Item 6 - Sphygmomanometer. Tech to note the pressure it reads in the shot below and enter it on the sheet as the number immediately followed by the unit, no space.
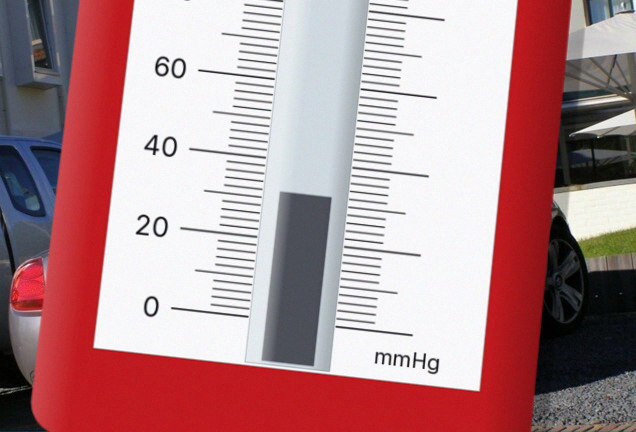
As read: 32mmHg
